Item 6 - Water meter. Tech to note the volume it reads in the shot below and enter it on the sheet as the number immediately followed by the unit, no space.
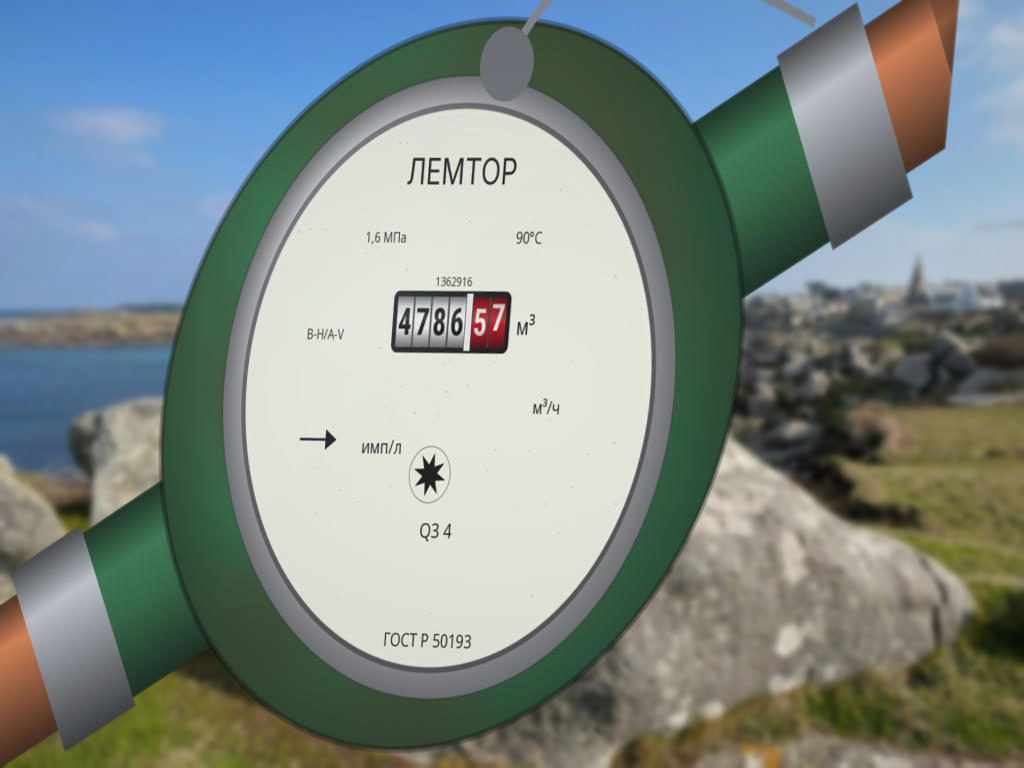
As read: 4786.57m³
